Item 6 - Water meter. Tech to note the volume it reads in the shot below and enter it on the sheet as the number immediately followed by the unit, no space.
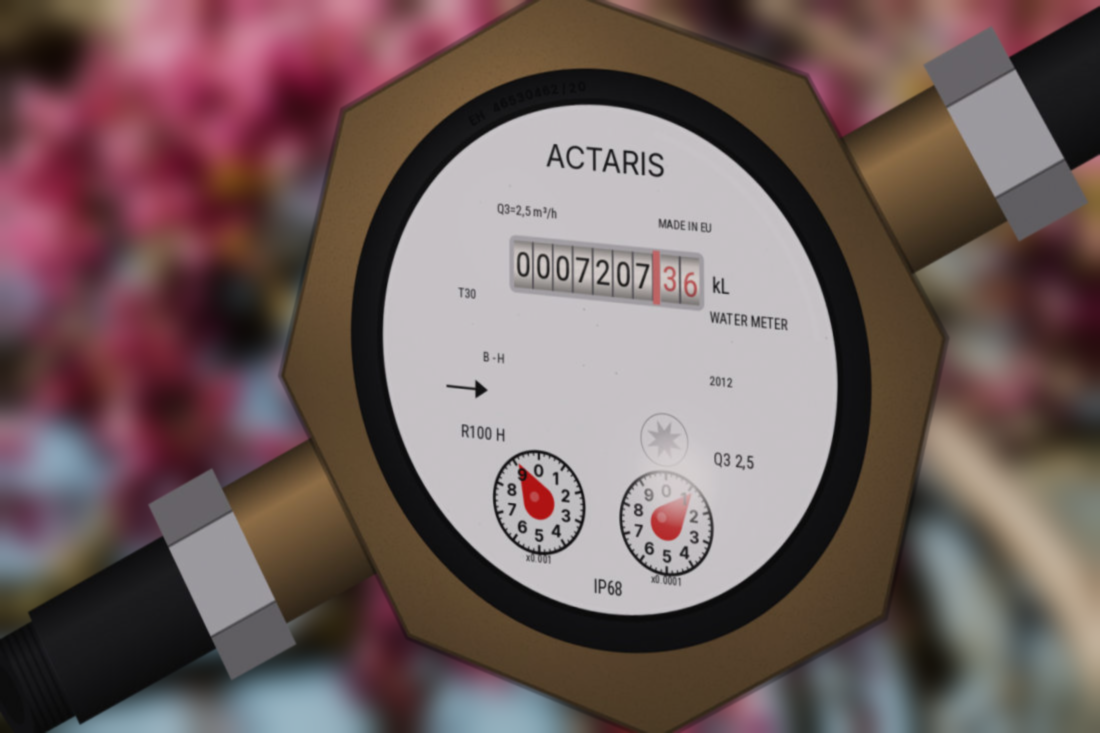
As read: 7207.3591kL
